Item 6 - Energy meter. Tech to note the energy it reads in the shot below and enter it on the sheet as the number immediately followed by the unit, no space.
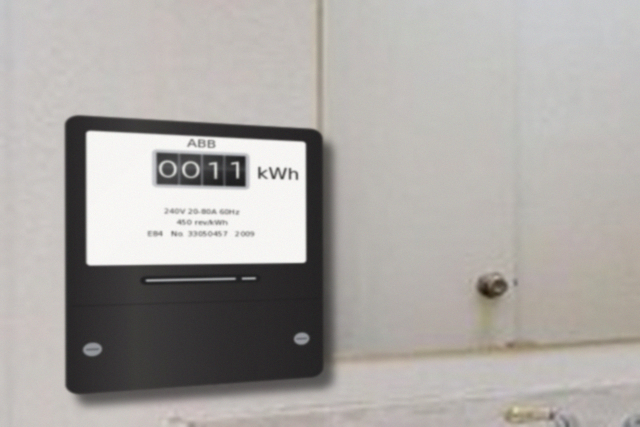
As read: 11kWh
